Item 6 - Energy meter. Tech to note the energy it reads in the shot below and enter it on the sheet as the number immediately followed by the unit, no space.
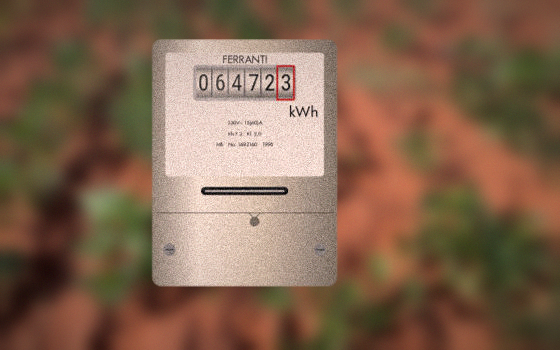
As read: 6472.3kWh
